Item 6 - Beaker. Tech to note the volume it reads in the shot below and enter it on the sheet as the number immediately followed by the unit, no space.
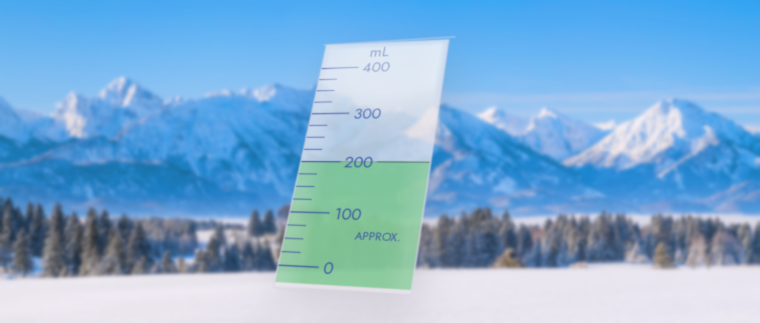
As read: 200mL
